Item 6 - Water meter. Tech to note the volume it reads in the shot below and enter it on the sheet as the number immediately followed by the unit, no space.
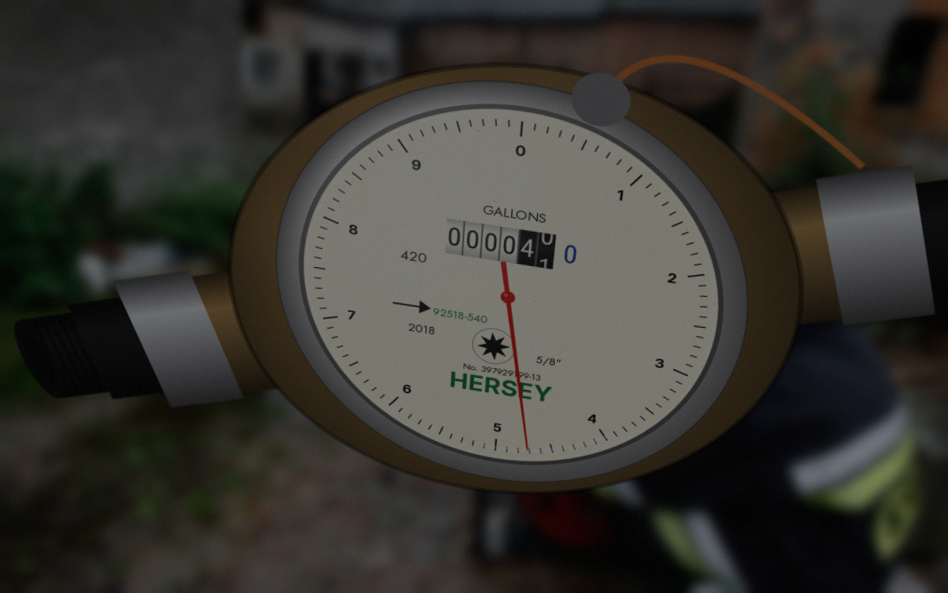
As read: 404.7gal
